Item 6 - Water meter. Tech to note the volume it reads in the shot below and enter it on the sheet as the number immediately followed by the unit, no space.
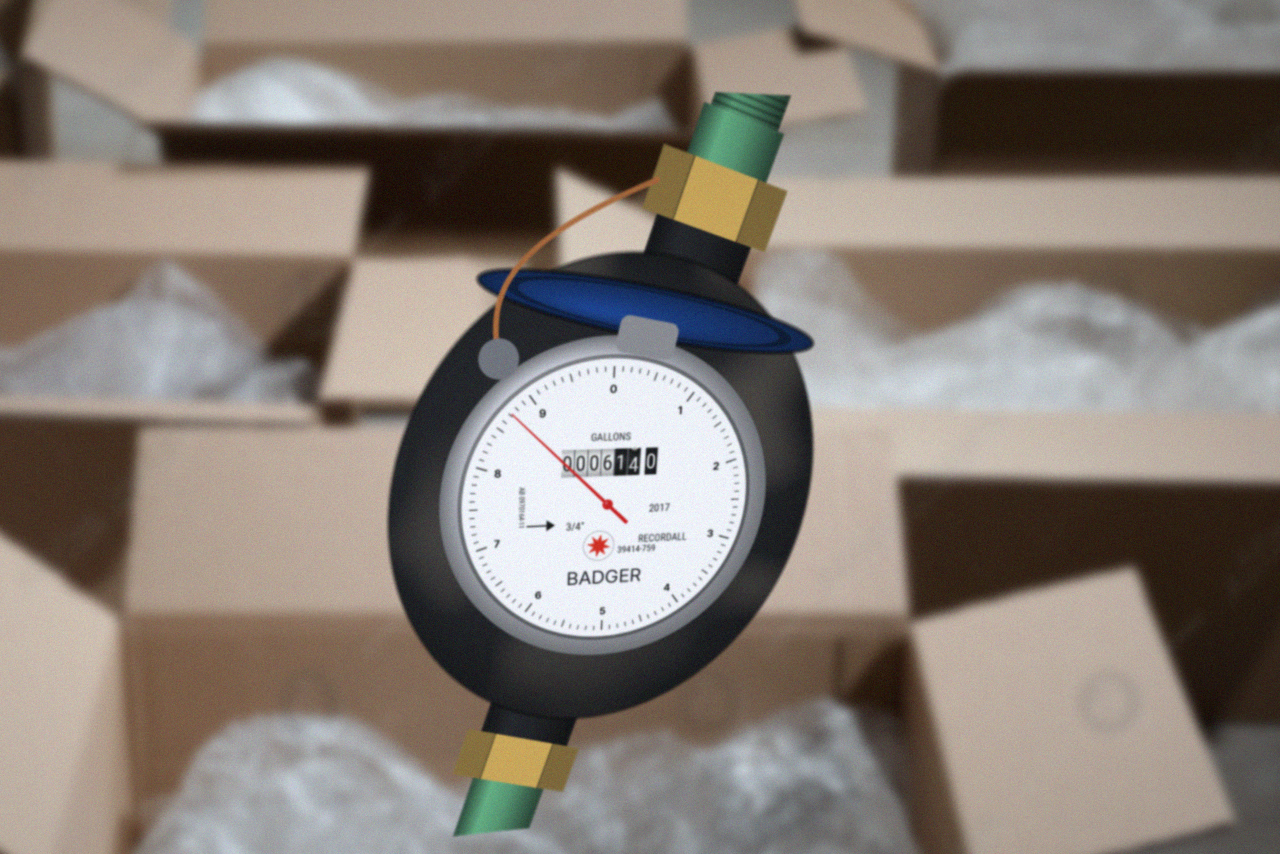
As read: 6138.7gal
